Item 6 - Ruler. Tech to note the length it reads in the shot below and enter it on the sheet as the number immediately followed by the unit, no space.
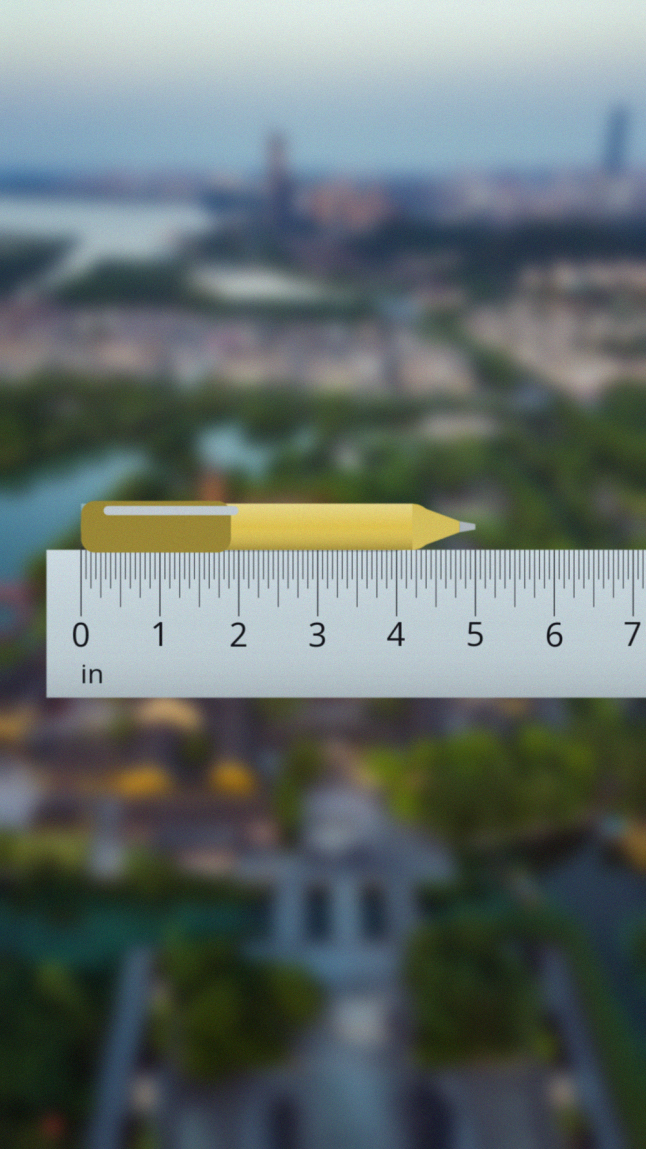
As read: 5in
